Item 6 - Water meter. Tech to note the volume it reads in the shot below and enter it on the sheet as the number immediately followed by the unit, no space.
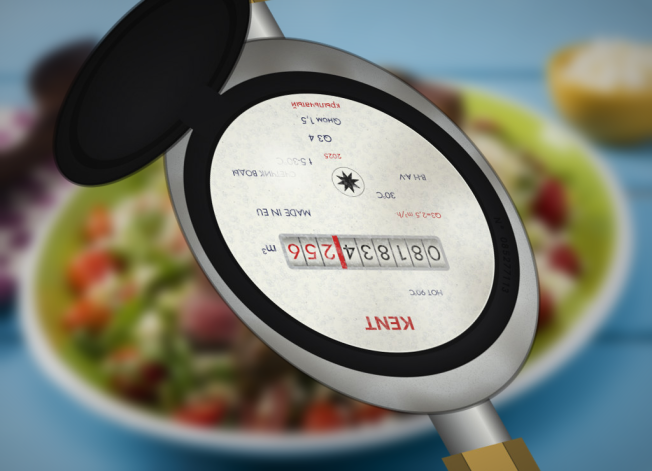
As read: 81834.256m³
